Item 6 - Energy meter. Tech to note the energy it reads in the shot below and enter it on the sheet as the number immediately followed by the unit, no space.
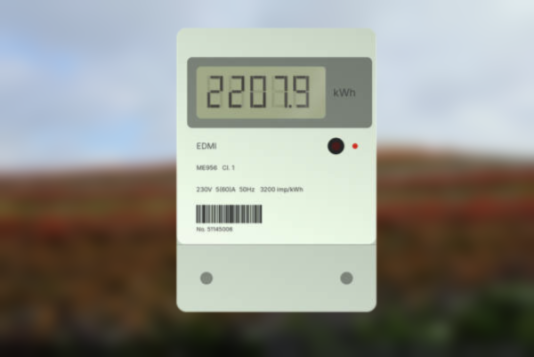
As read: 2207.9kWh
